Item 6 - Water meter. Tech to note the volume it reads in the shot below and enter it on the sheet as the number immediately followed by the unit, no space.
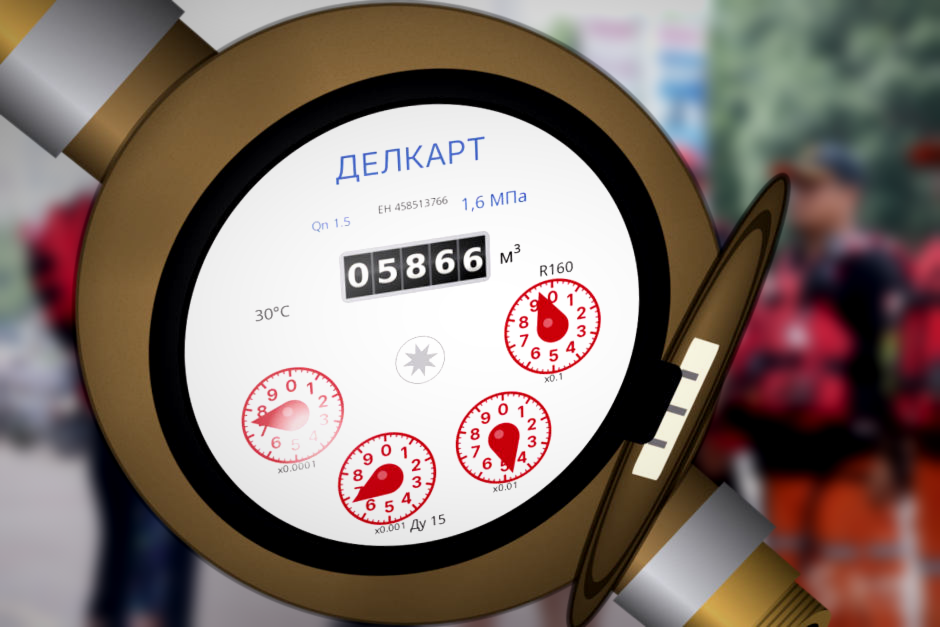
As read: 5865.9467m³
